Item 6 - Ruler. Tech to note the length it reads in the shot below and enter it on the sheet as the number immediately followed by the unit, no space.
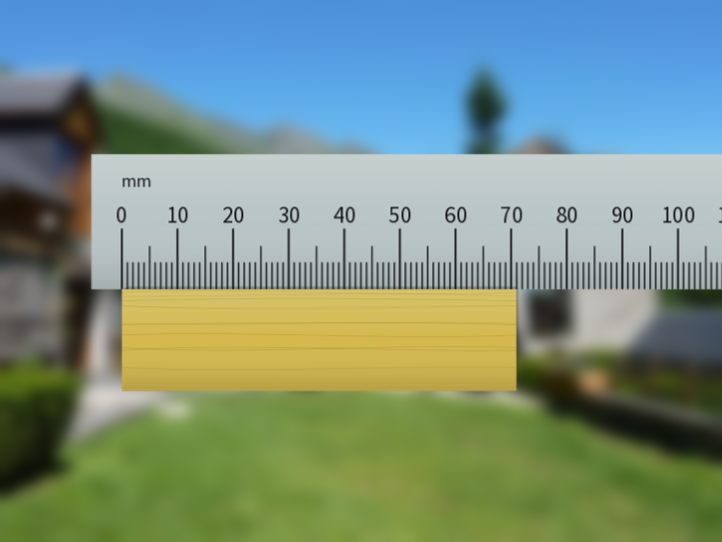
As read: 71mm
